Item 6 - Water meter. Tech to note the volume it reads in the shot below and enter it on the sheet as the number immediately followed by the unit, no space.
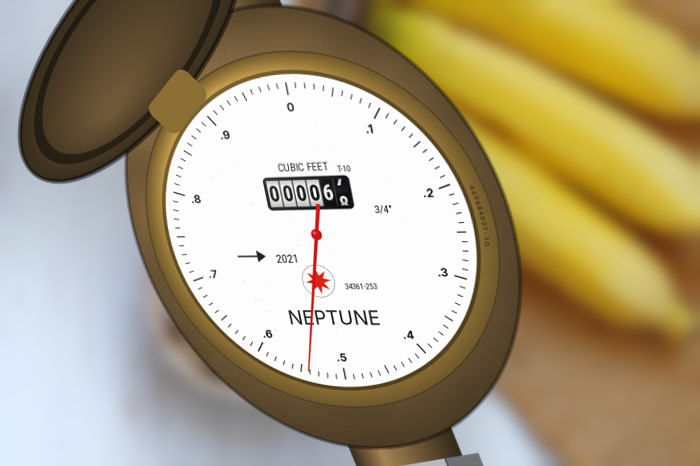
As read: 67.54ft³
